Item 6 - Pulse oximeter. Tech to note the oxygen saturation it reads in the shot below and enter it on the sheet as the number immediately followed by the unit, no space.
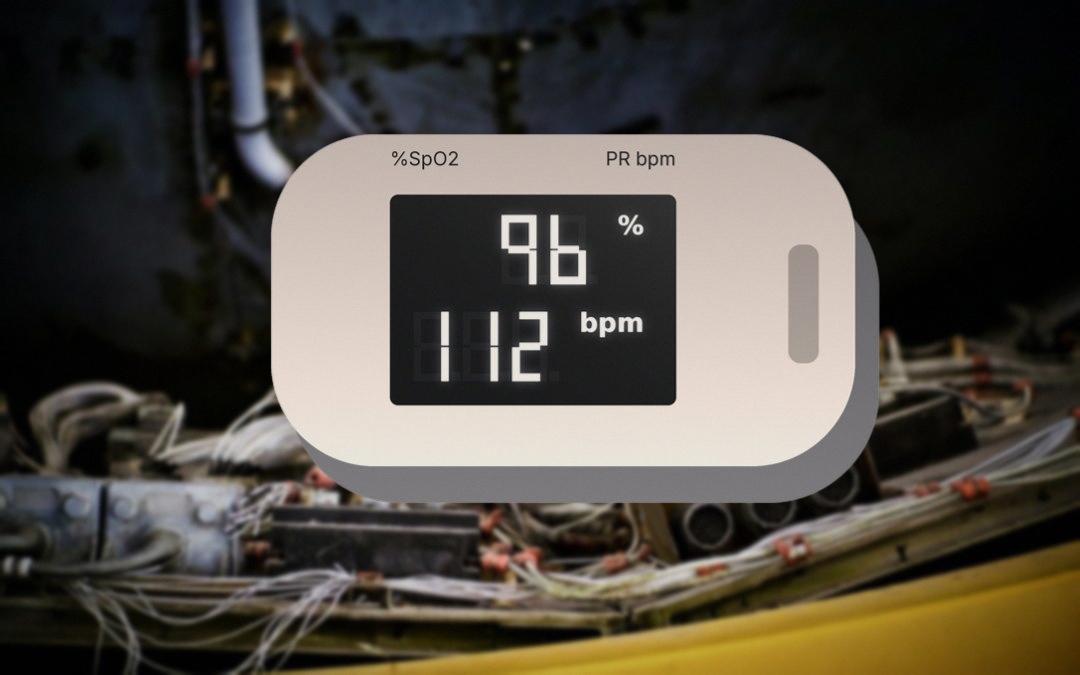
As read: 96%
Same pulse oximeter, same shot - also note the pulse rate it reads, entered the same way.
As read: 112bpm
